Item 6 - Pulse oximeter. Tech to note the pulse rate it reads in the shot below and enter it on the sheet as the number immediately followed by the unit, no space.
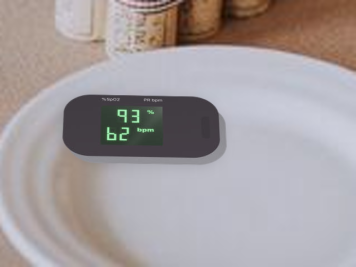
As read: 62bpm
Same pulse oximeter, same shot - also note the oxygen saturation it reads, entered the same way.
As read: 93%
